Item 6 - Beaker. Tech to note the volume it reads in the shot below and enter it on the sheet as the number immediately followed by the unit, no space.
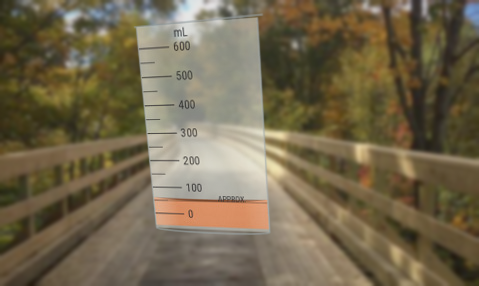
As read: 50mL
